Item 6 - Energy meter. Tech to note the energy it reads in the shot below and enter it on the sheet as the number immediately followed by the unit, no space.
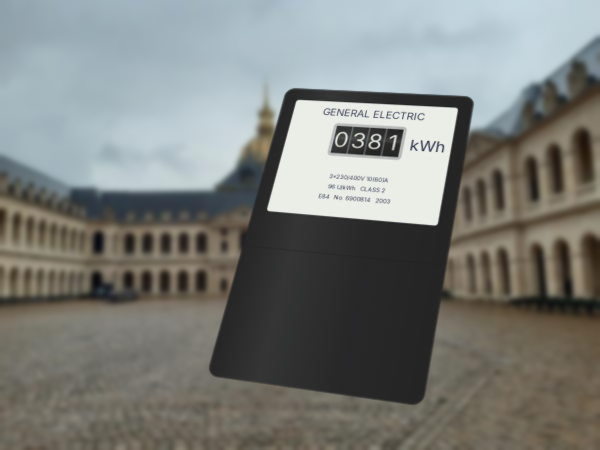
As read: 381kWh
